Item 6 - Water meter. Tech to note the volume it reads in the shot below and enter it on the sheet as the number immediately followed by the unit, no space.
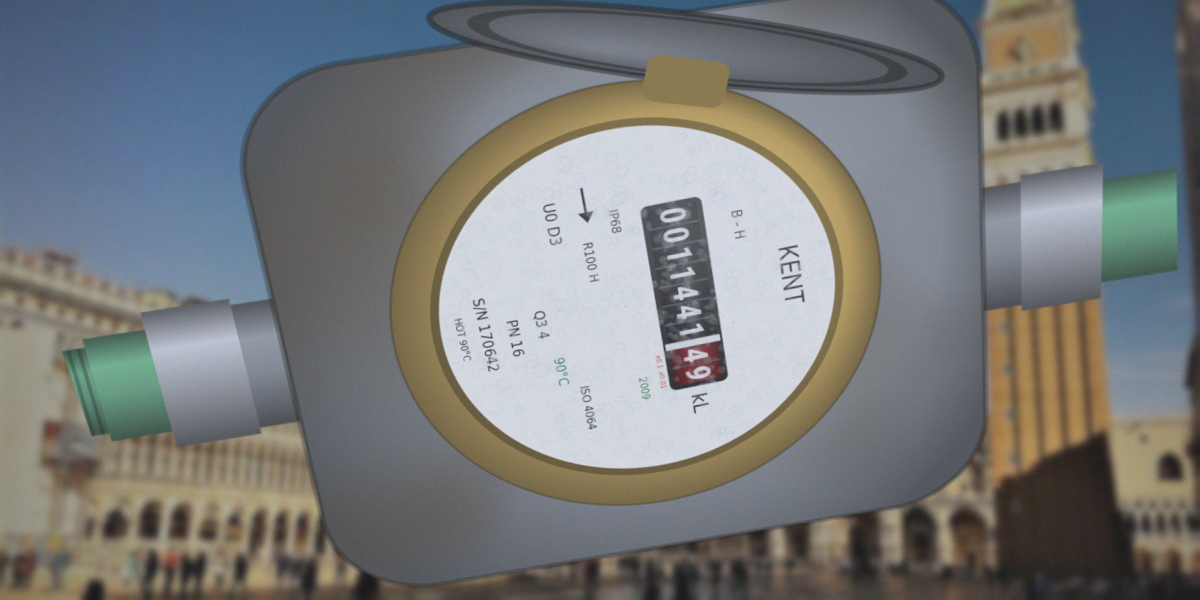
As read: 11441.49kL
